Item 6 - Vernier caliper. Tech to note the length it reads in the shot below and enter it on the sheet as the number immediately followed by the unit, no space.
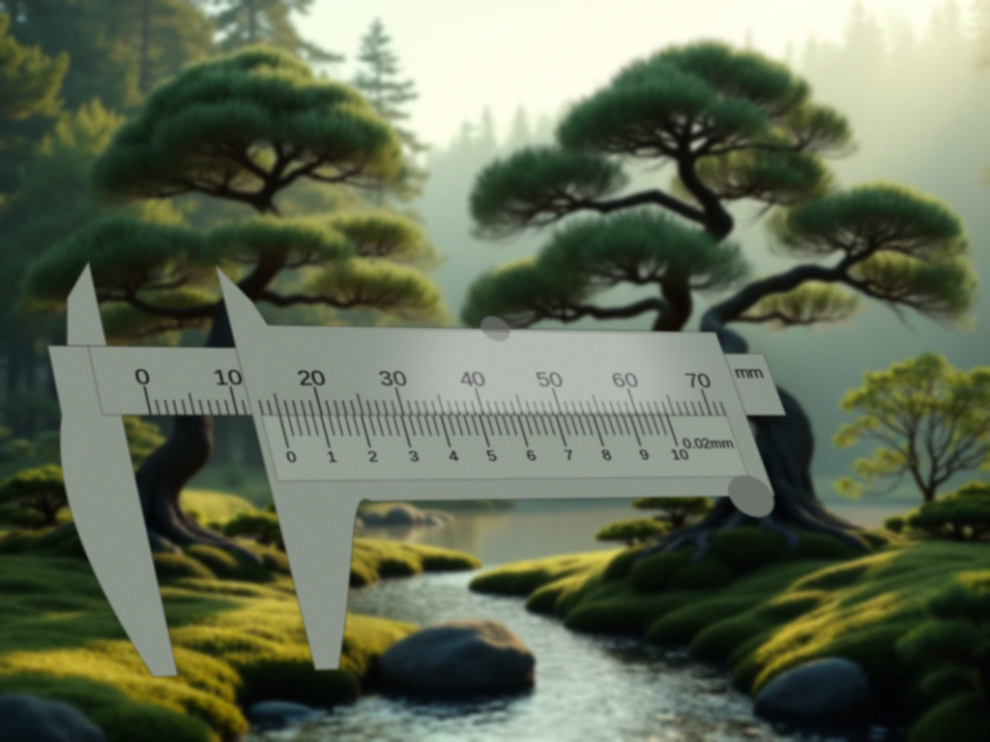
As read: 15.0mm
